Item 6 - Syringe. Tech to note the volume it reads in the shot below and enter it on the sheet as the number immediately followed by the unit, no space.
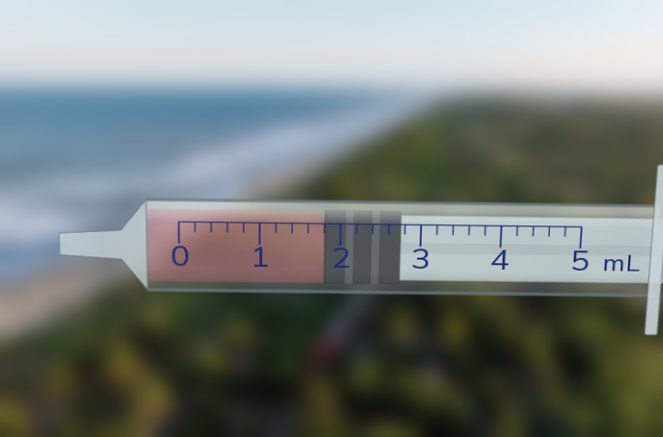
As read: 1.8mL
